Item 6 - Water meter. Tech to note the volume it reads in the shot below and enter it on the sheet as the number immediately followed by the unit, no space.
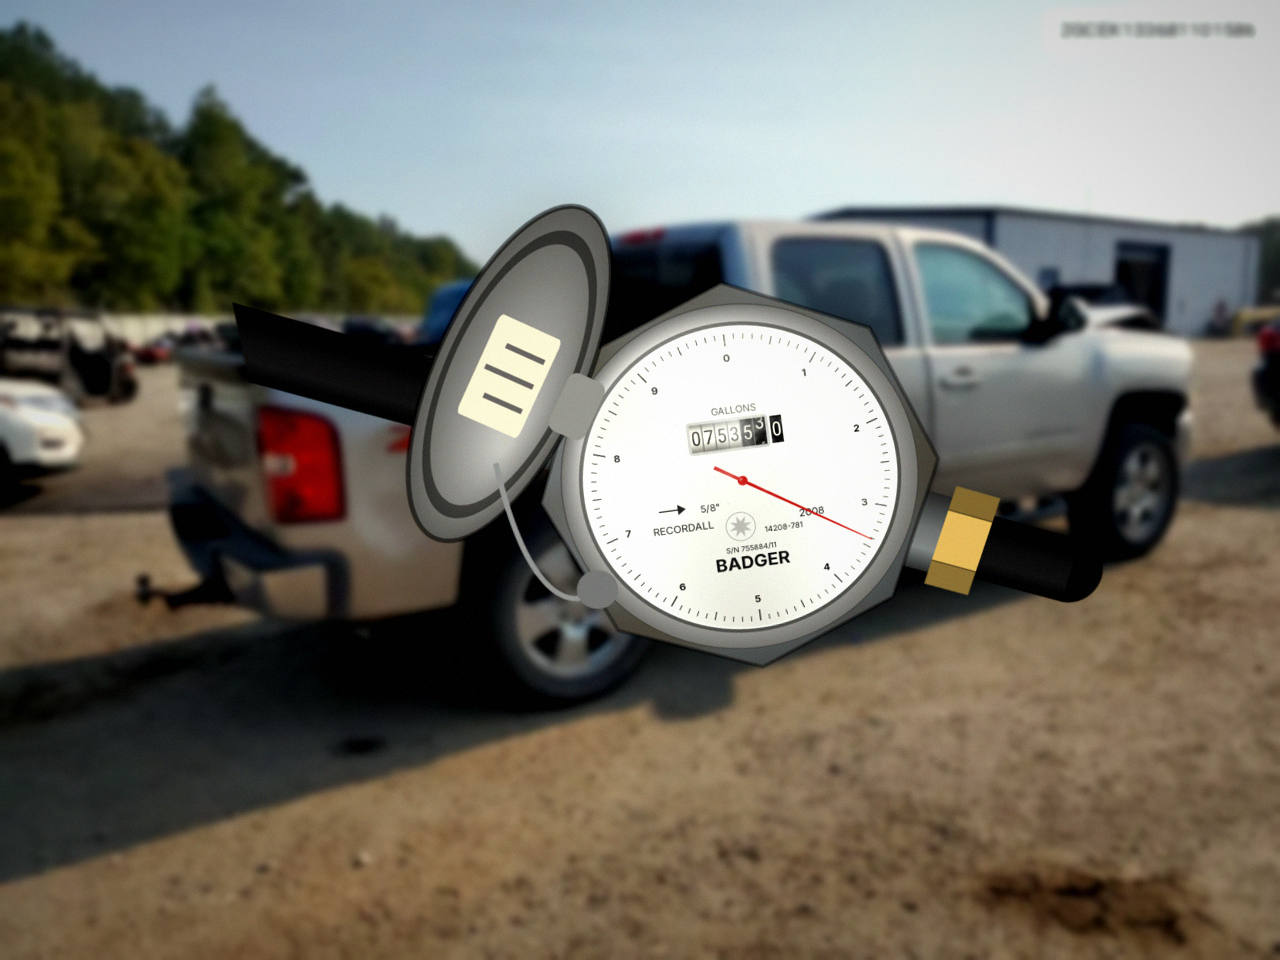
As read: 753533.4gal
